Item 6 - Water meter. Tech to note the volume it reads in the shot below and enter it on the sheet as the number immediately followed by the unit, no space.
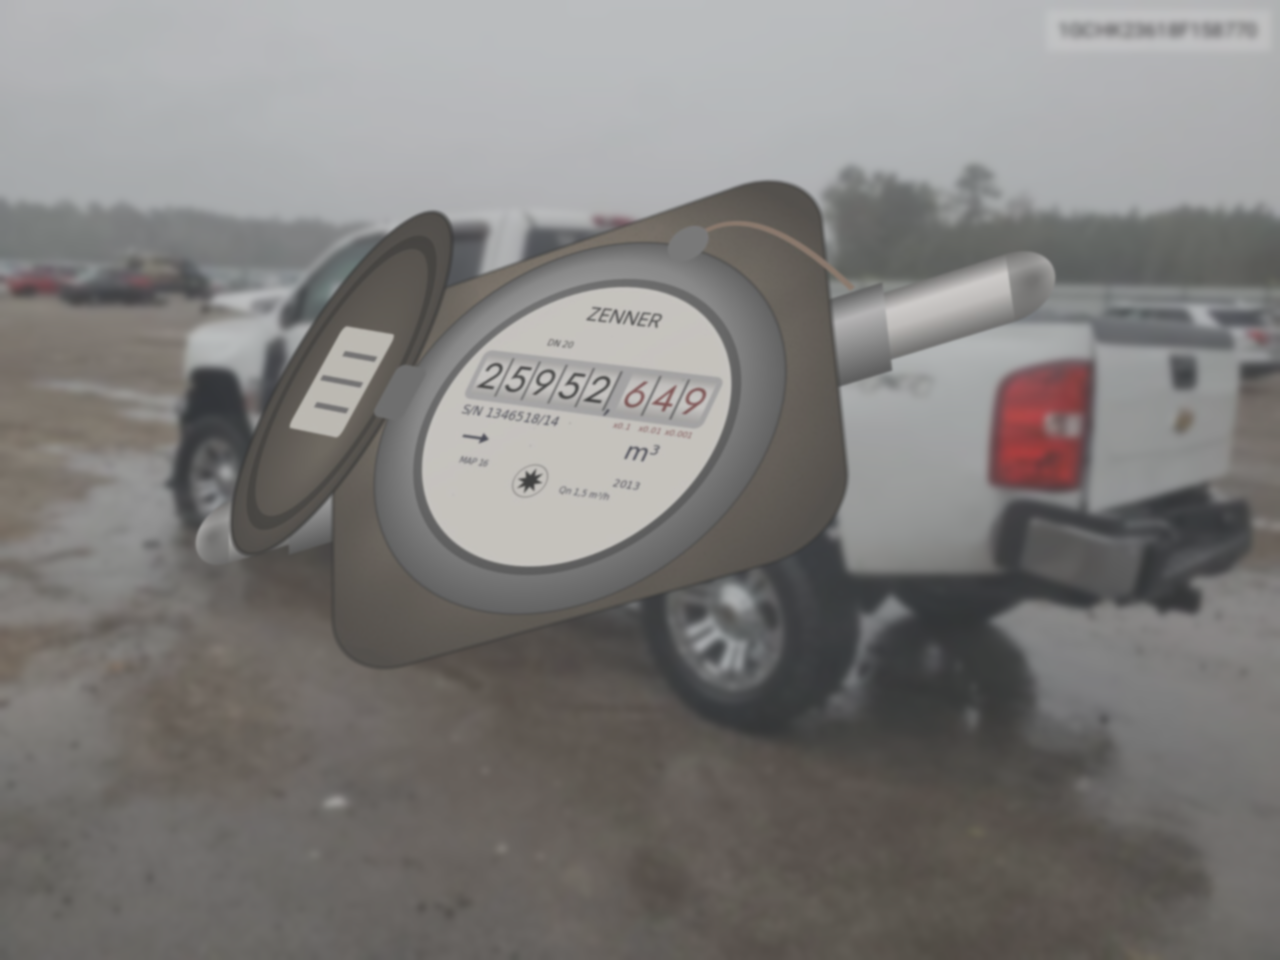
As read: 25952.649m³
